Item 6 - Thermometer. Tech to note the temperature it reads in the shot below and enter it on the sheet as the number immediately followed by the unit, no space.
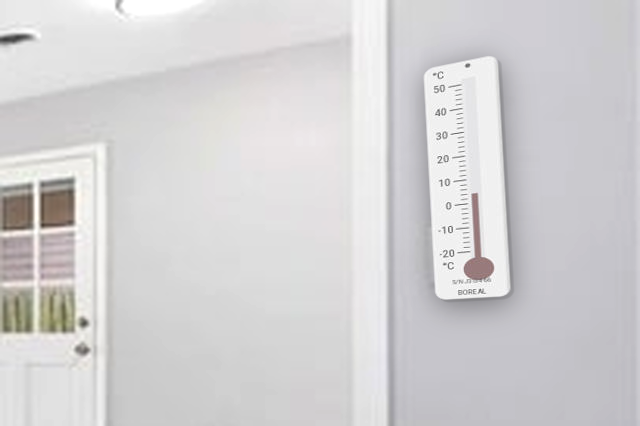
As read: 4°C
